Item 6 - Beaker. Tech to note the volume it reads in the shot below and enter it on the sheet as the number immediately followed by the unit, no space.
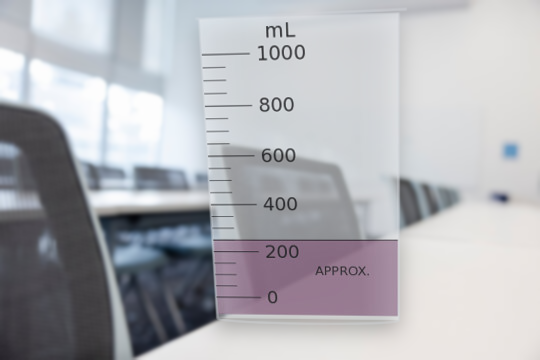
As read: 250mL
